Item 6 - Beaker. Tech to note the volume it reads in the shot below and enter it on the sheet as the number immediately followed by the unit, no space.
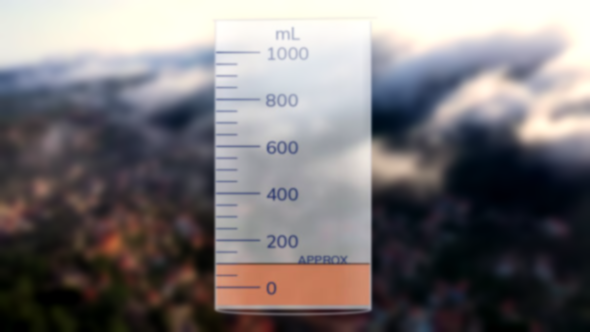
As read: 100mL
